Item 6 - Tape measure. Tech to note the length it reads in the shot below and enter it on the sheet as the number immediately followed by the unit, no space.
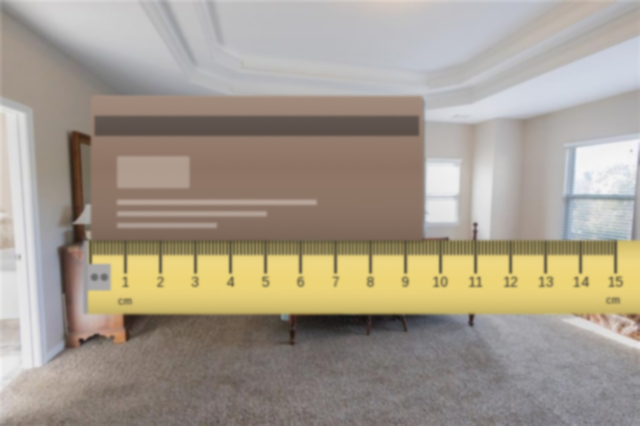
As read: 9.5cm
